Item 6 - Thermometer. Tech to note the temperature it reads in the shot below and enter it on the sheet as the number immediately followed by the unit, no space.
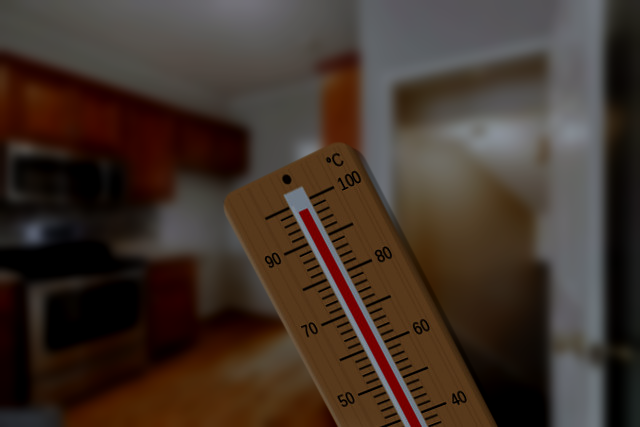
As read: 98°C
